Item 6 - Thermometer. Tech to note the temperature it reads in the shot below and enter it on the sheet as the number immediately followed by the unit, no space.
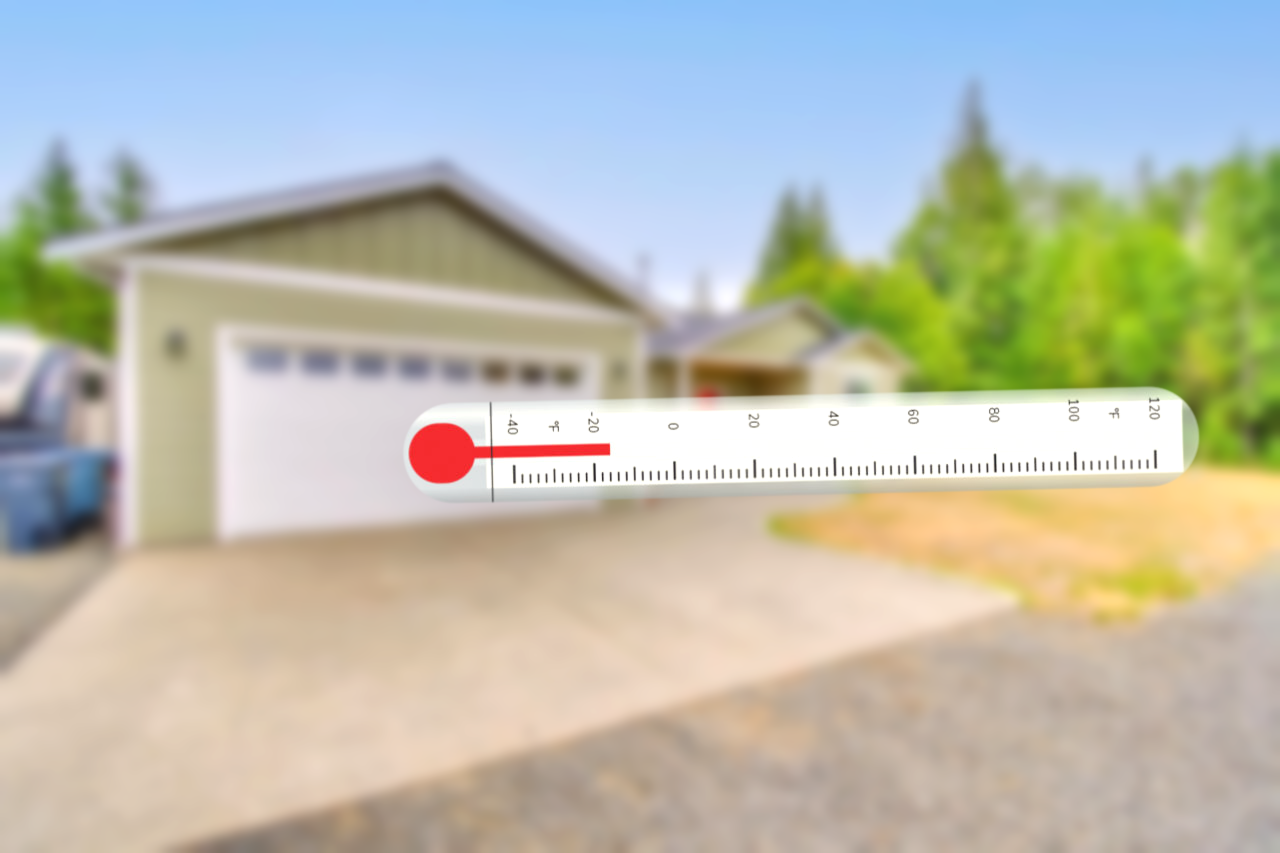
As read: -16°F
